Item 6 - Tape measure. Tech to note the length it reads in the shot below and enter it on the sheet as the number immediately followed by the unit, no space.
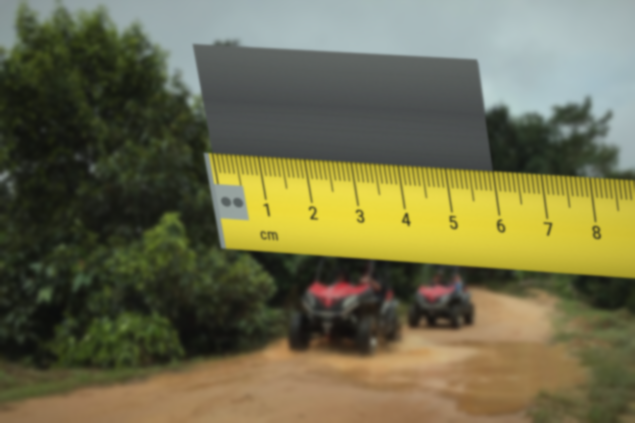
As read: 6cm
